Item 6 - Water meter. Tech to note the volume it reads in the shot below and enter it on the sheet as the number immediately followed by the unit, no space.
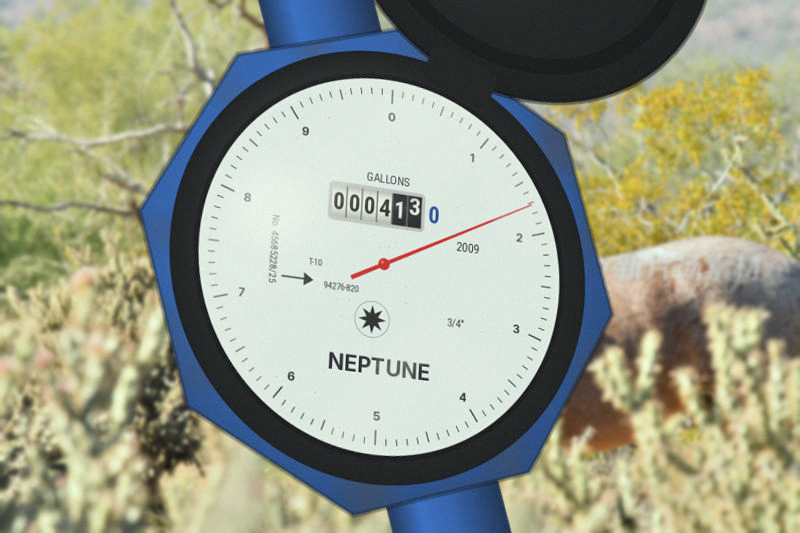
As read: 4131.7gal
